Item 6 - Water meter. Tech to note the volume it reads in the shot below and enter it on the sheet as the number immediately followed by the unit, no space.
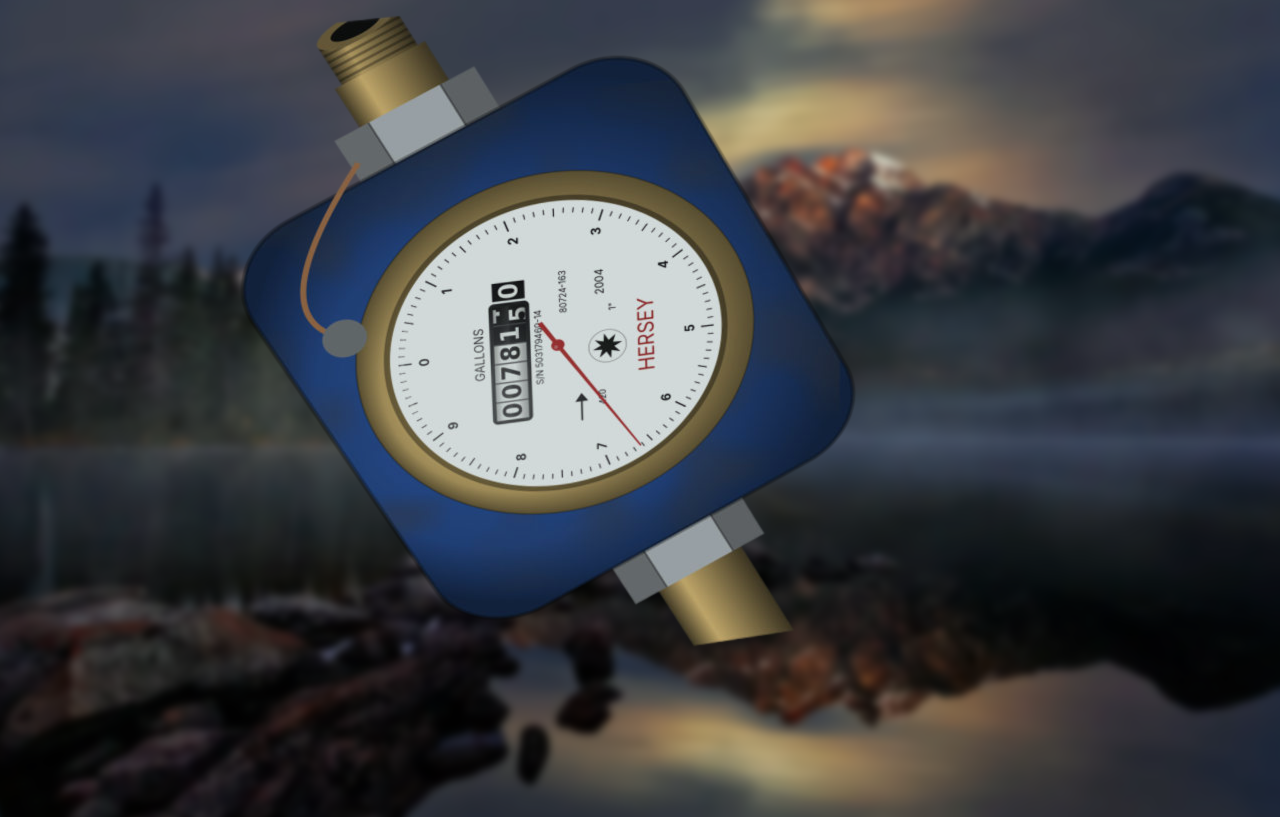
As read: 78146.6gal
